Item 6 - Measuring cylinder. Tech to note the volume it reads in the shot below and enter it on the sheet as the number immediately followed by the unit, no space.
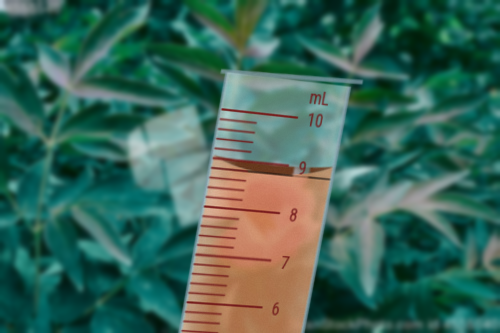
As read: 8.8mL
